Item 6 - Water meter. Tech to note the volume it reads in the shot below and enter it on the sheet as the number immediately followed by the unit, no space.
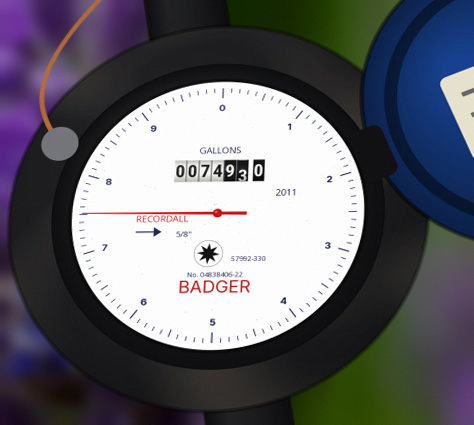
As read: 74927.5gal
